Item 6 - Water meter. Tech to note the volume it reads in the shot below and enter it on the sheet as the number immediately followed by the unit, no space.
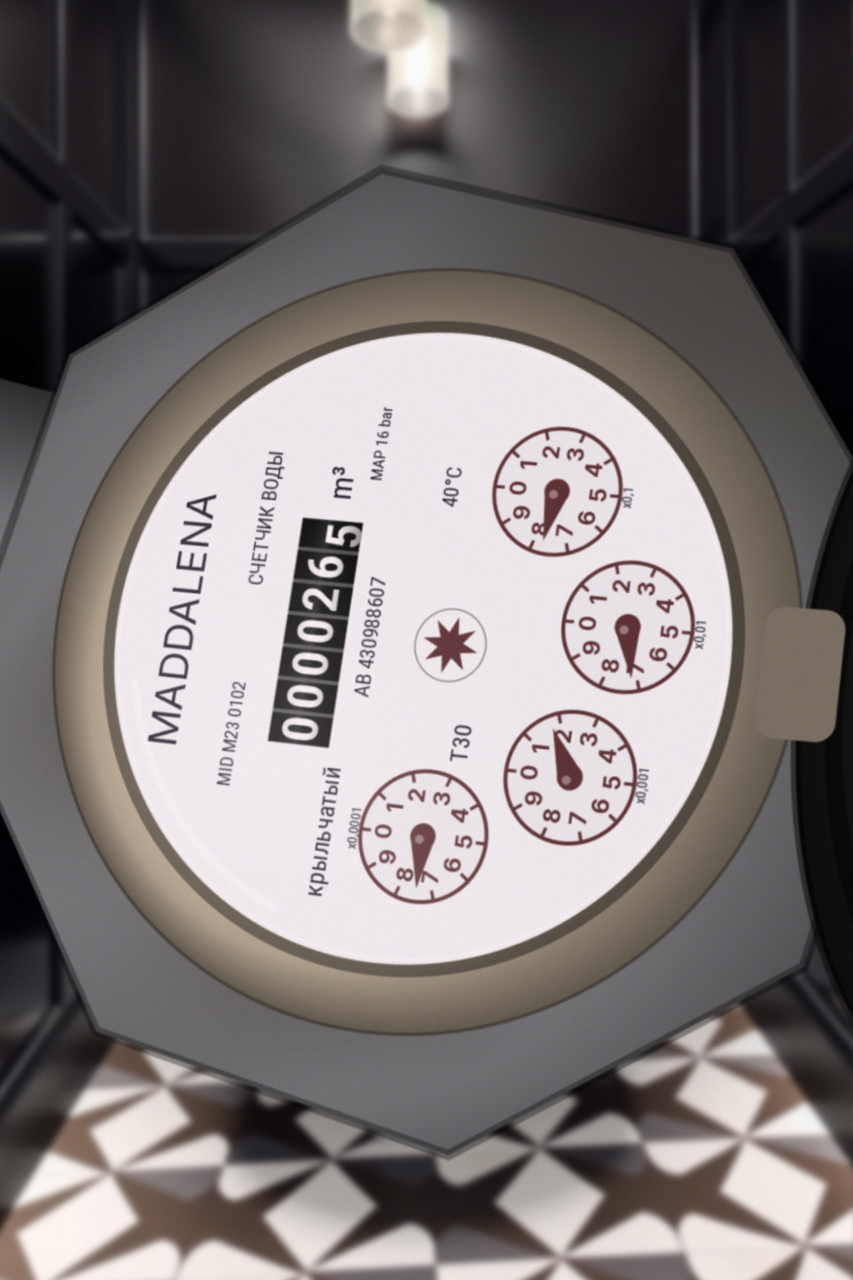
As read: 264.7717m³
